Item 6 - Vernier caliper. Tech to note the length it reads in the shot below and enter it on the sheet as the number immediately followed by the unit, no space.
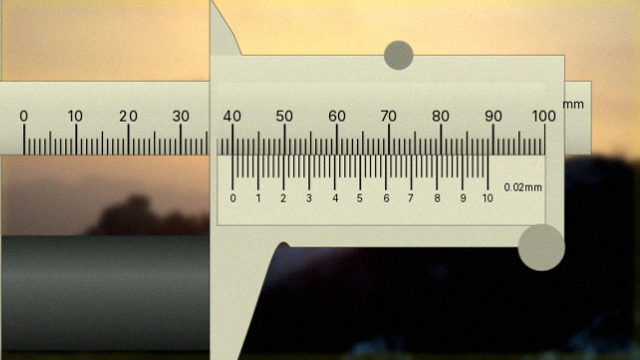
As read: 40.0mm
